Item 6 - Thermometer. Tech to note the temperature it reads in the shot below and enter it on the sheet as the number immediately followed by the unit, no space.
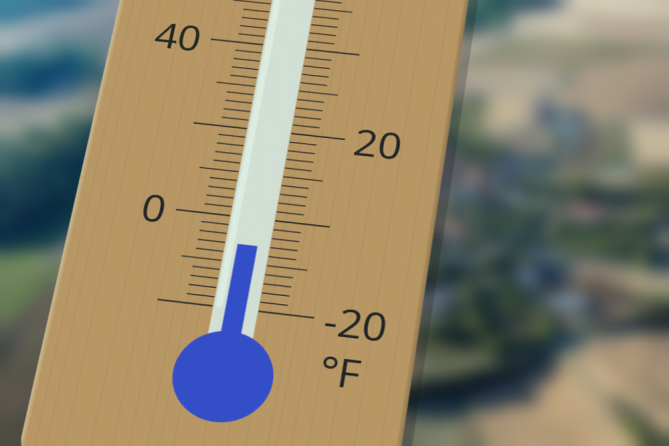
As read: -6°F
